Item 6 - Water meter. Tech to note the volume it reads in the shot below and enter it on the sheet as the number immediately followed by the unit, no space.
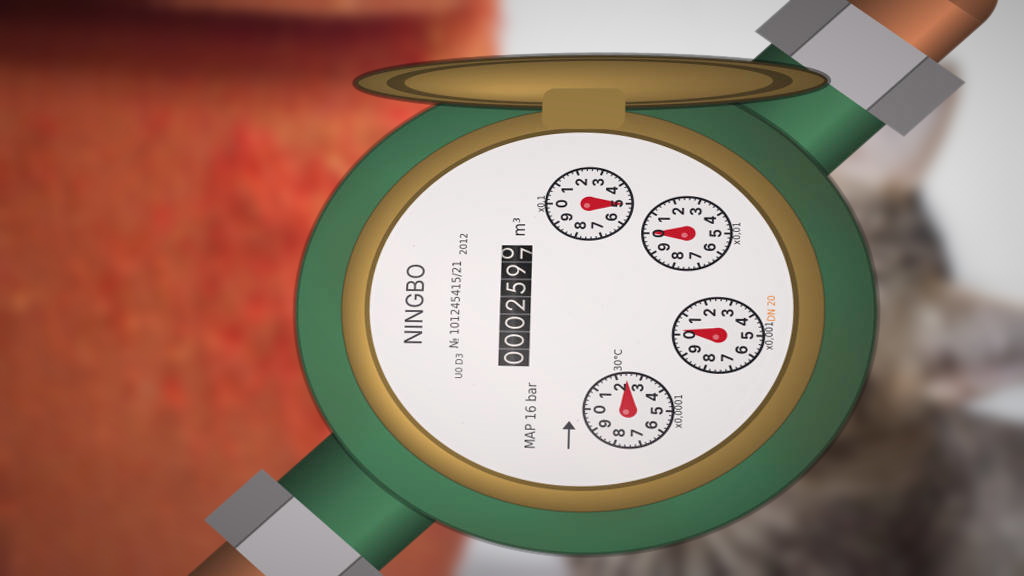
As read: 2596.5002m³
